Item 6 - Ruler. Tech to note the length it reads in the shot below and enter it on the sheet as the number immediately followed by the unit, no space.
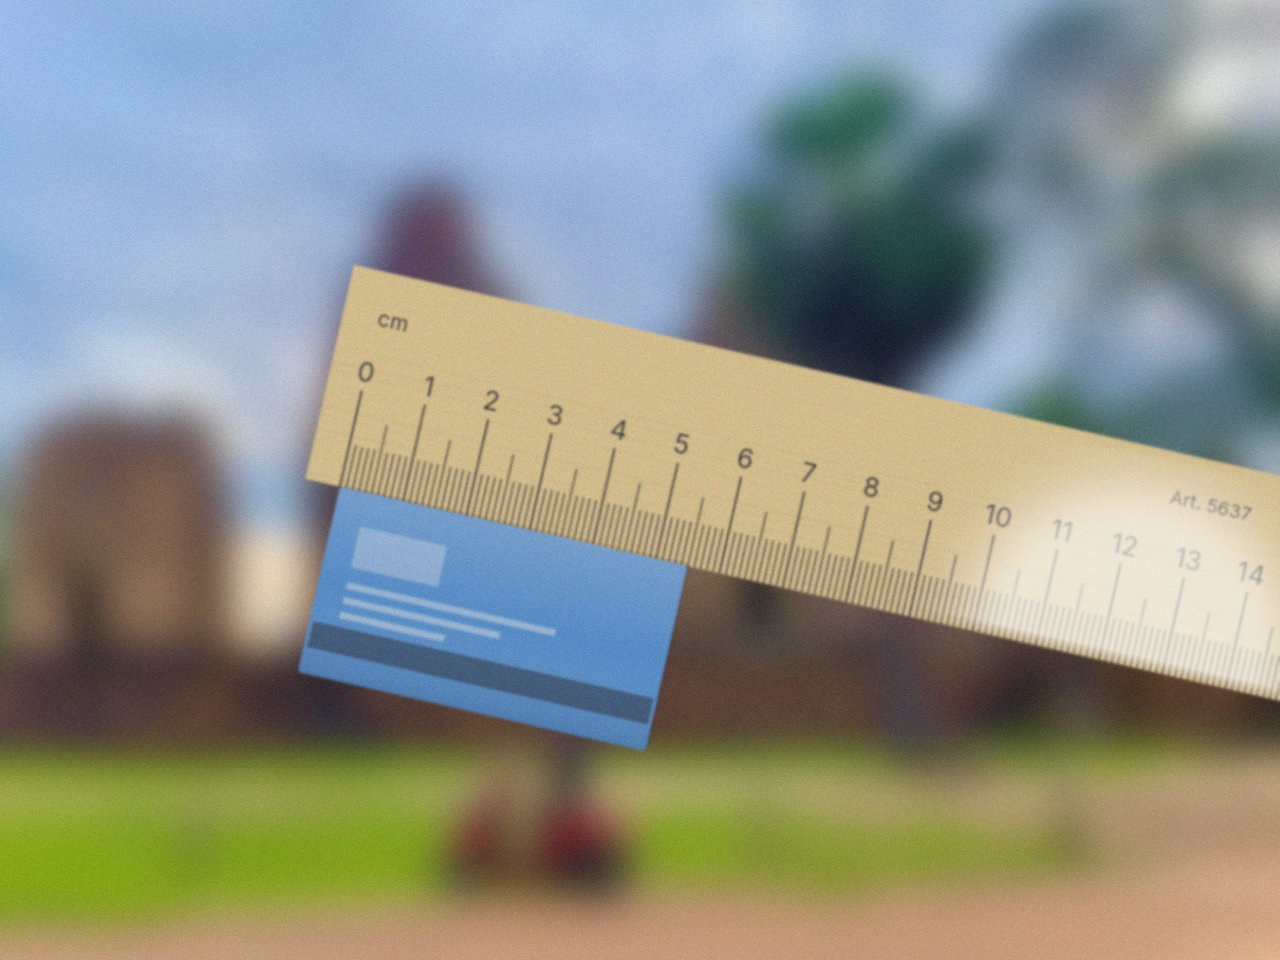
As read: 5.5cm
